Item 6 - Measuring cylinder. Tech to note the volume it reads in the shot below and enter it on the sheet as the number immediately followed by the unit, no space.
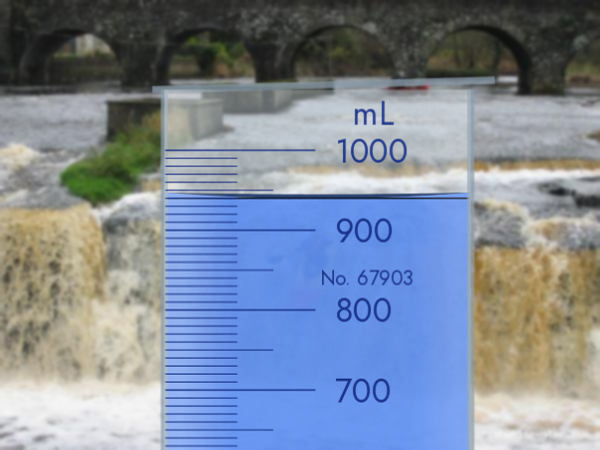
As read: 940mL
